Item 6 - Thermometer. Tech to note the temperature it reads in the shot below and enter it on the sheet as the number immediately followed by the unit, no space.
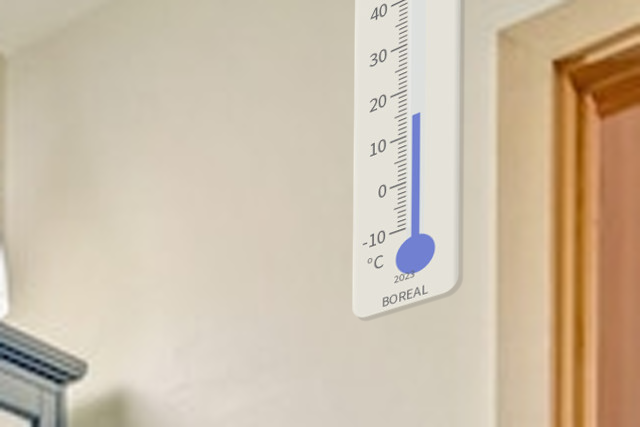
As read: 14°C
